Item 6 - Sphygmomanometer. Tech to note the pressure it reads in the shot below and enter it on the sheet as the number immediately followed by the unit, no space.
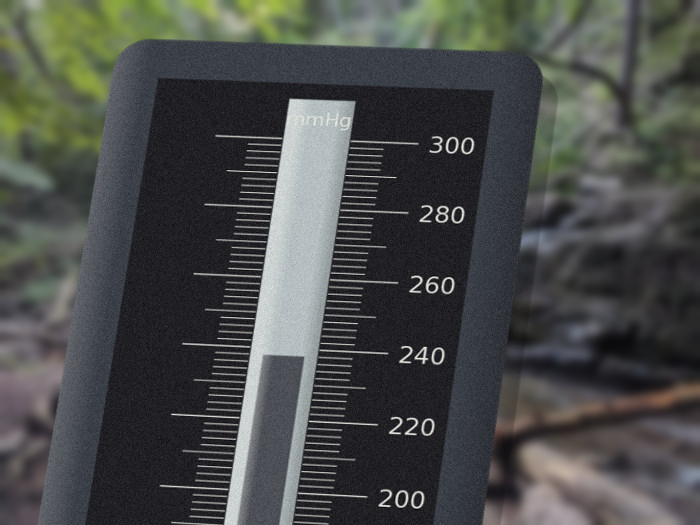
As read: 238mmHg
